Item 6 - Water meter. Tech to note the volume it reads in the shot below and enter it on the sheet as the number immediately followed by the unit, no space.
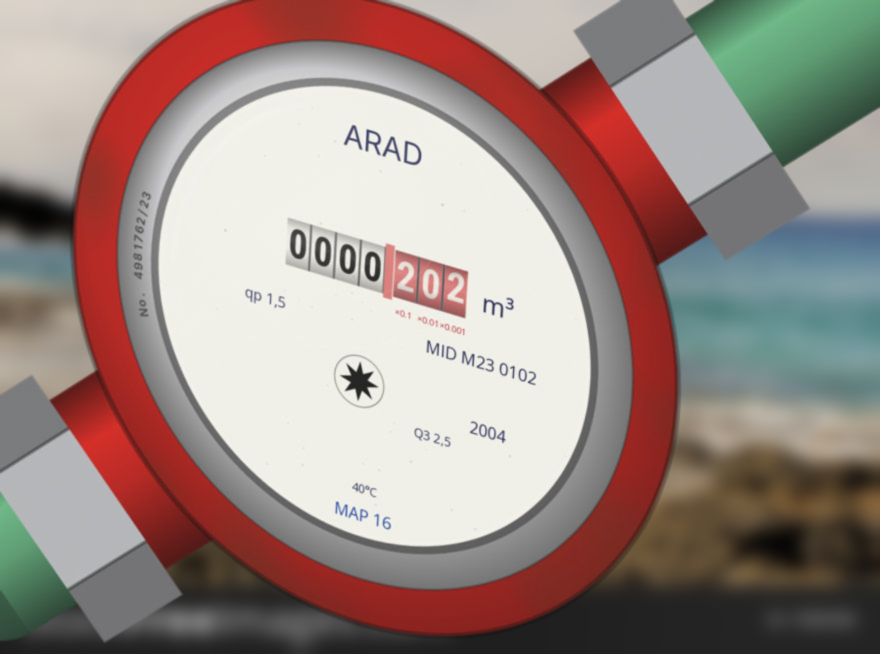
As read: 0.202m³
